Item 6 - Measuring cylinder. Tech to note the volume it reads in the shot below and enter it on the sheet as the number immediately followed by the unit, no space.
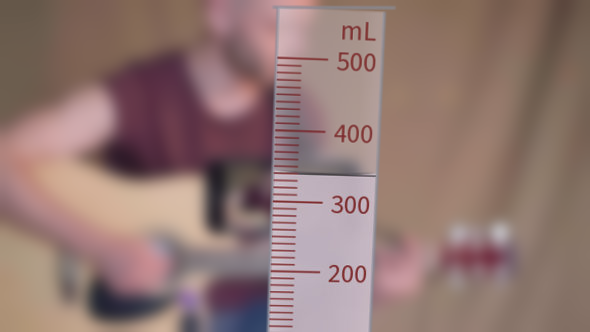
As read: 340mL
